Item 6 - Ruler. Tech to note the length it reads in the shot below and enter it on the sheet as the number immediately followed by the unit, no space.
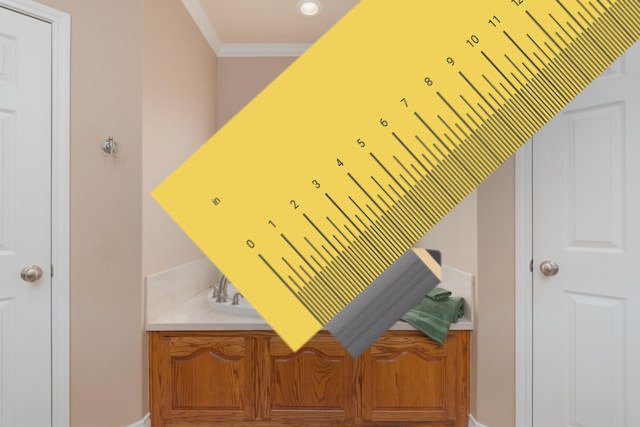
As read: 4.5in
